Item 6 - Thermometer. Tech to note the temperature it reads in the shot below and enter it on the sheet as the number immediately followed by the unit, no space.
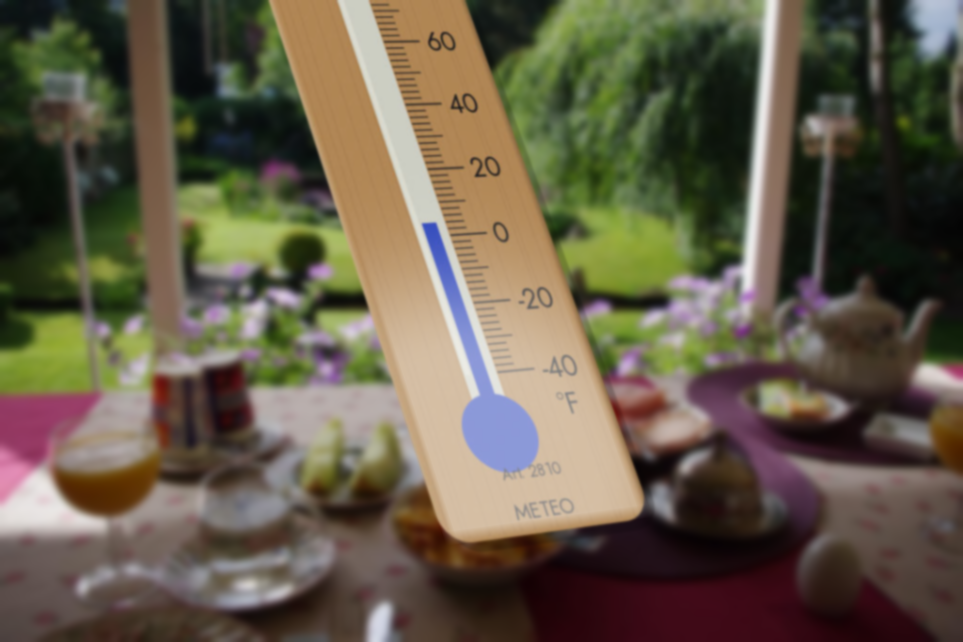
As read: 4°F
